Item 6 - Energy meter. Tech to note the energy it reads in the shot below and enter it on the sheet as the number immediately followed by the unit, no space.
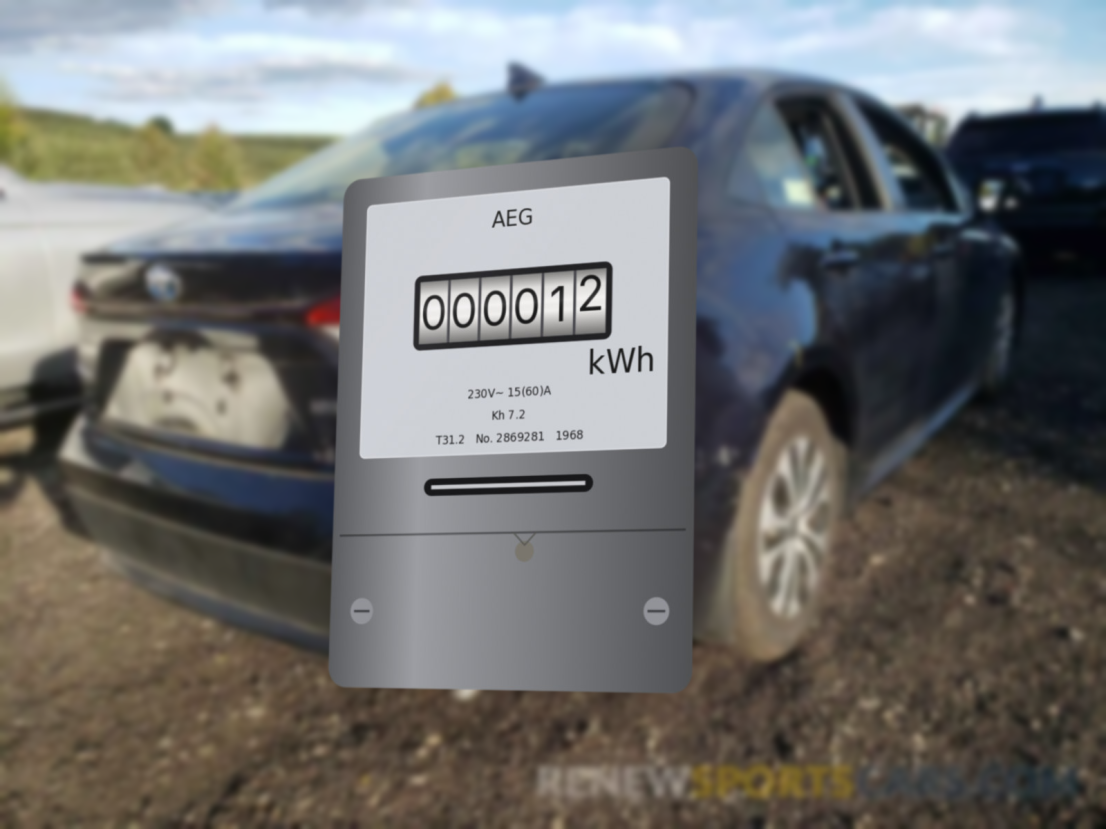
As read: 12kWh
